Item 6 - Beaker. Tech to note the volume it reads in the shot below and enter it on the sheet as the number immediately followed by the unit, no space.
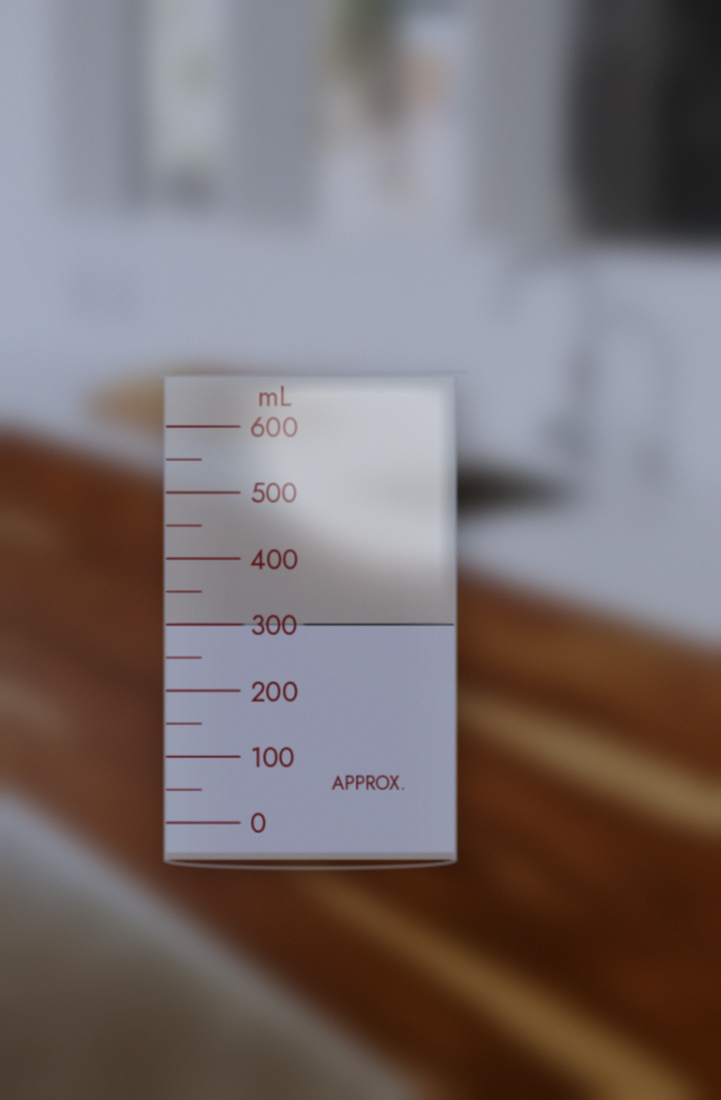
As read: 300mL
